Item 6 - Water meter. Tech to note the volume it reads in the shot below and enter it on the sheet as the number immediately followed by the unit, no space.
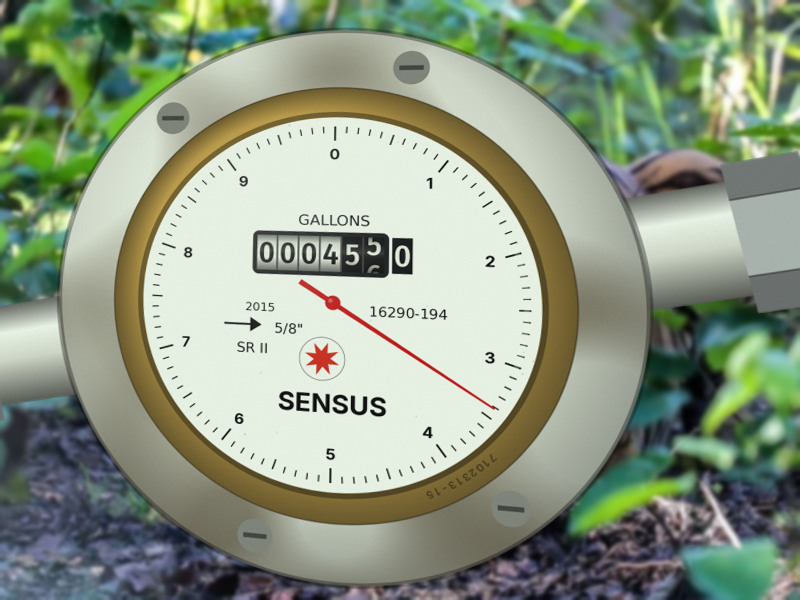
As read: 4553.4gal
